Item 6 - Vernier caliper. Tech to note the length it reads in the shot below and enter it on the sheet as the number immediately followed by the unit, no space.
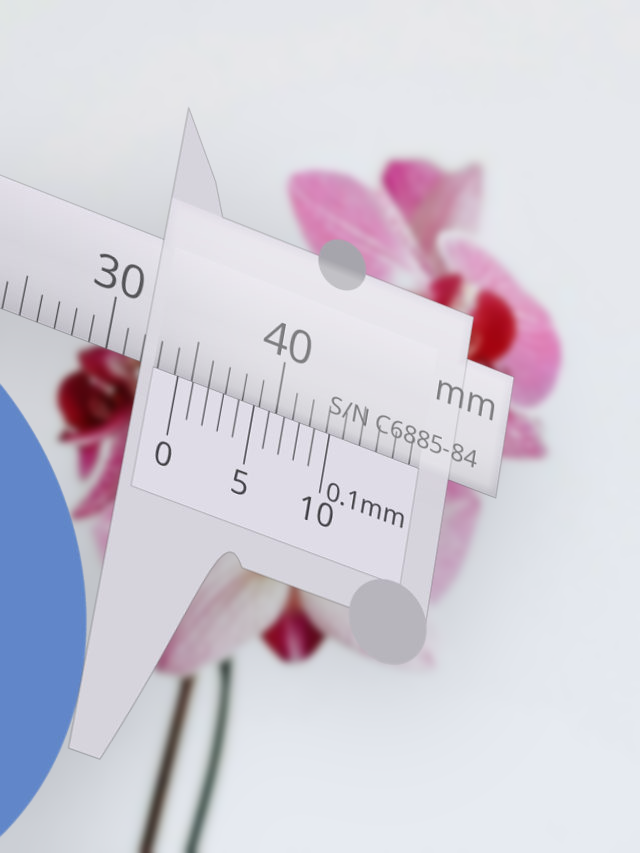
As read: 34.2mm
